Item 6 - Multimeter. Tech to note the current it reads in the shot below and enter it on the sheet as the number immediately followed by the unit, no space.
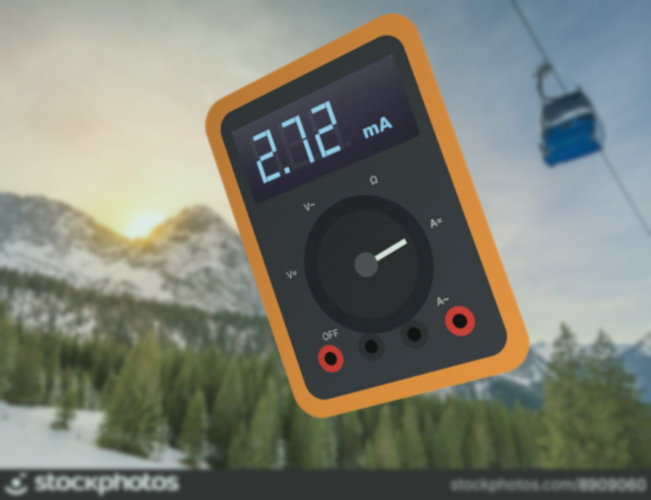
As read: 2.72mA
